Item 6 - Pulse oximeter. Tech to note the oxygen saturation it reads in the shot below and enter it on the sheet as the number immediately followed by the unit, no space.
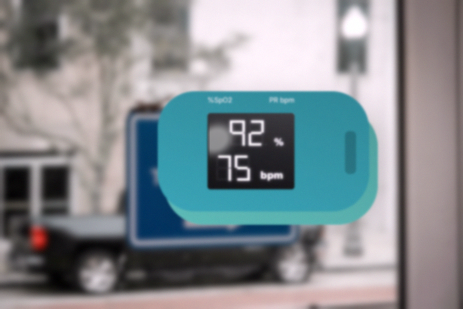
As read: 92%
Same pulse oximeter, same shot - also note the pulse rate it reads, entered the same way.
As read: 75bpm
